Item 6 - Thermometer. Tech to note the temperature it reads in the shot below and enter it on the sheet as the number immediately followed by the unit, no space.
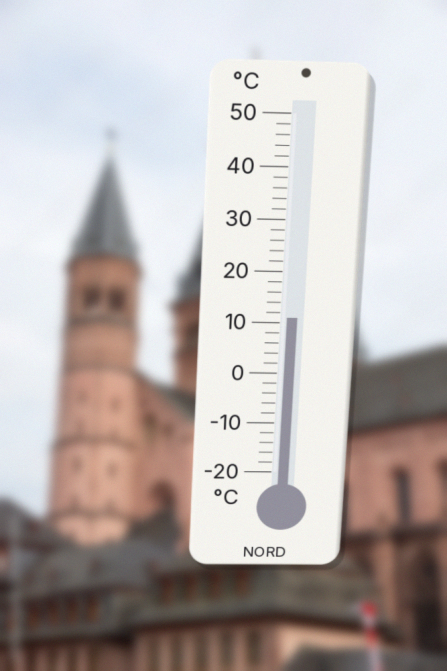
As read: 11°C
